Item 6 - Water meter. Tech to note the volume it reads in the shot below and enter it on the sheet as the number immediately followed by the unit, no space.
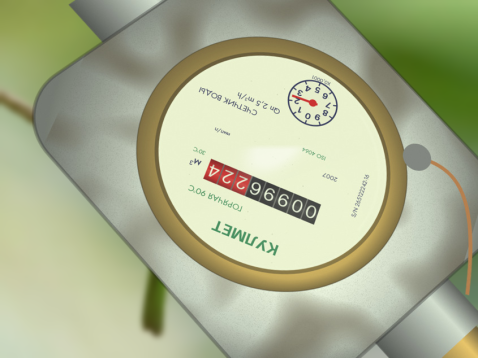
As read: 996.2242m³
